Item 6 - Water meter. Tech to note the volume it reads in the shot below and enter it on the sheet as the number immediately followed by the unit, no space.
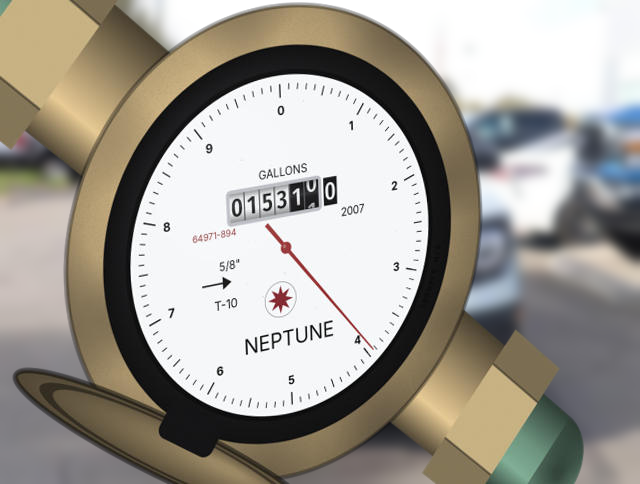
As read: 153103.9gal
